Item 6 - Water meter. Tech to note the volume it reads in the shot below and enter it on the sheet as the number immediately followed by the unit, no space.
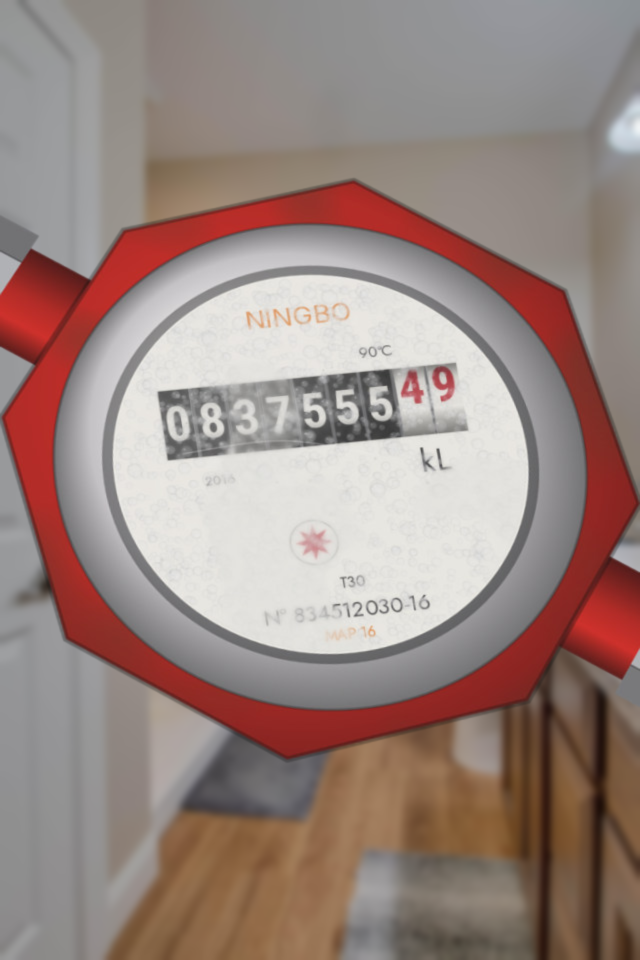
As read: 837555.49kL
